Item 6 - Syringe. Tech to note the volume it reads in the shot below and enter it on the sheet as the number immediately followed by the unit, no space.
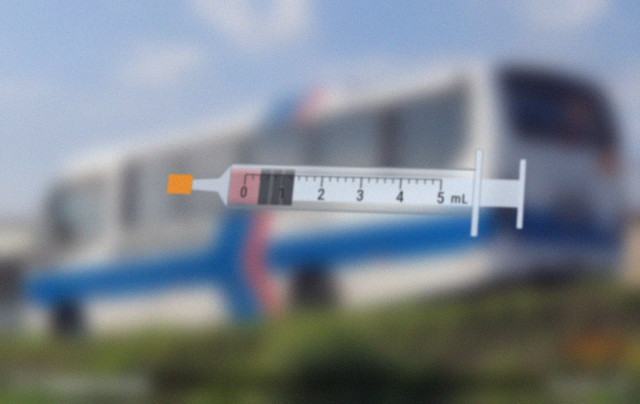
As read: 0.4mL
